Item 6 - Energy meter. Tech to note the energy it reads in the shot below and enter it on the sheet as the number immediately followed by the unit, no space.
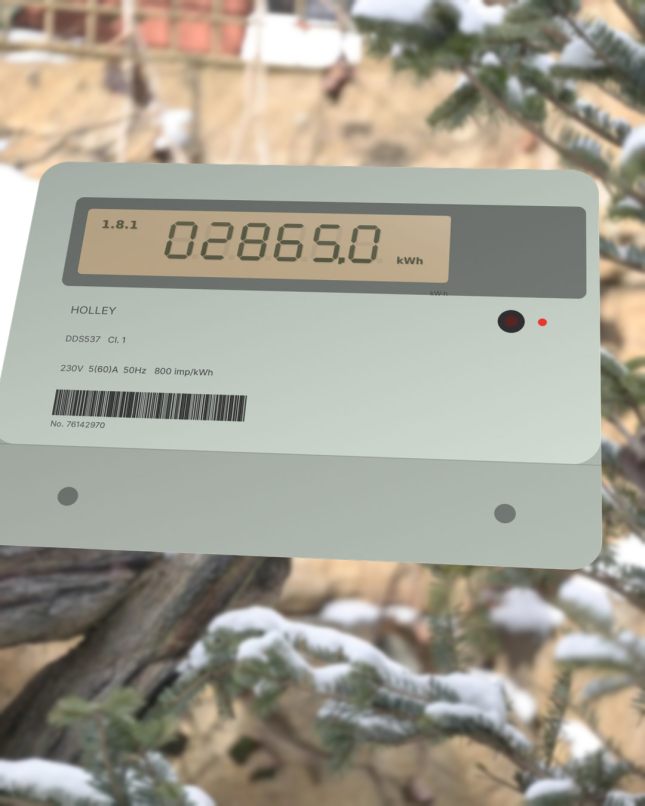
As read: 2865.0kWh
